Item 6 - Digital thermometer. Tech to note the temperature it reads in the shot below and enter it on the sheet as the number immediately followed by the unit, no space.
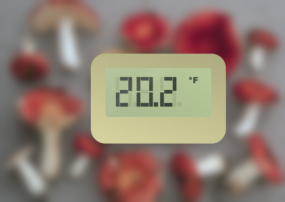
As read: 20.2°F
